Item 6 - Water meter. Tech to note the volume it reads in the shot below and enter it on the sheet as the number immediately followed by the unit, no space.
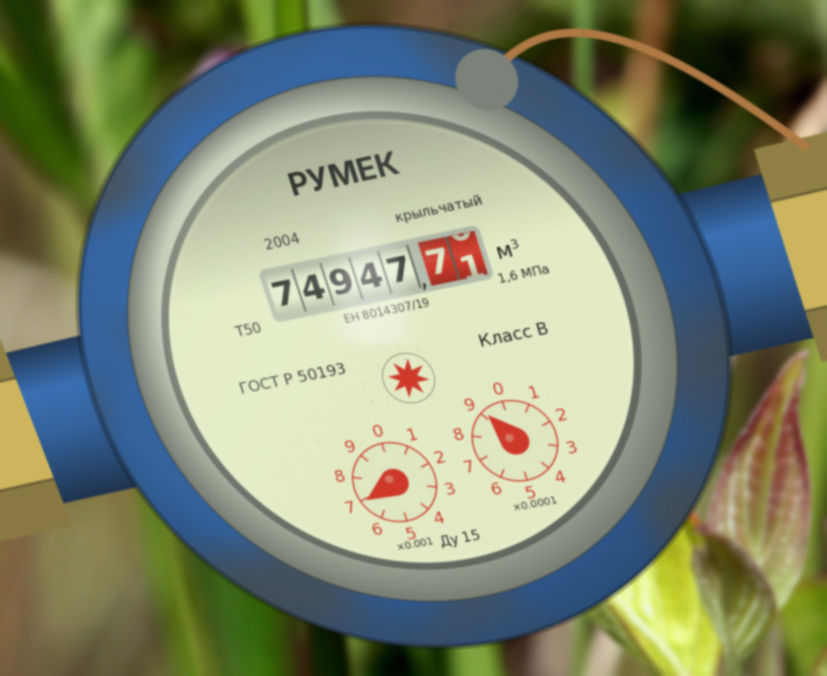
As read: 74947.7069m³
